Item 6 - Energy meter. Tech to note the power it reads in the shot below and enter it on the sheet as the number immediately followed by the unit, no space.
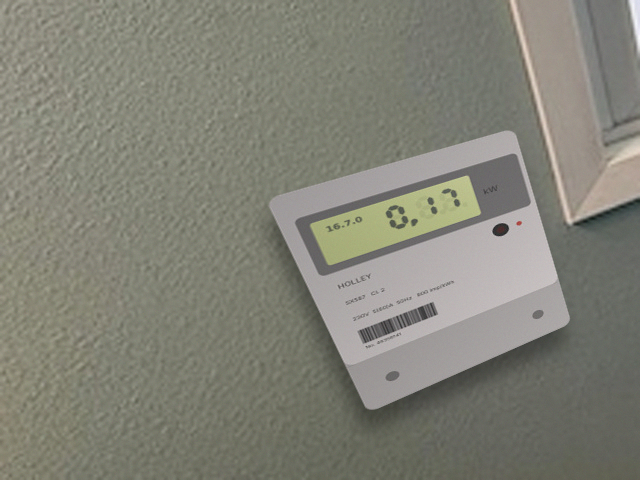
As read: 0.17kW
